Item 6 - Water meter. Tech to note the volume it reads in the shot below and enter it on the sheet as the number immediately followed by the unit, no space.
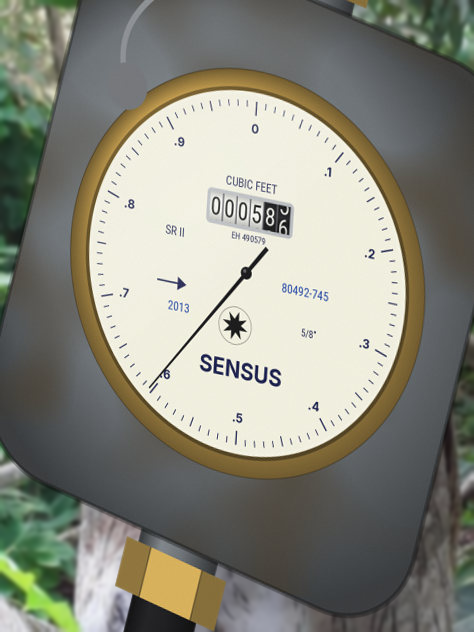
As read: 585.60ft³
